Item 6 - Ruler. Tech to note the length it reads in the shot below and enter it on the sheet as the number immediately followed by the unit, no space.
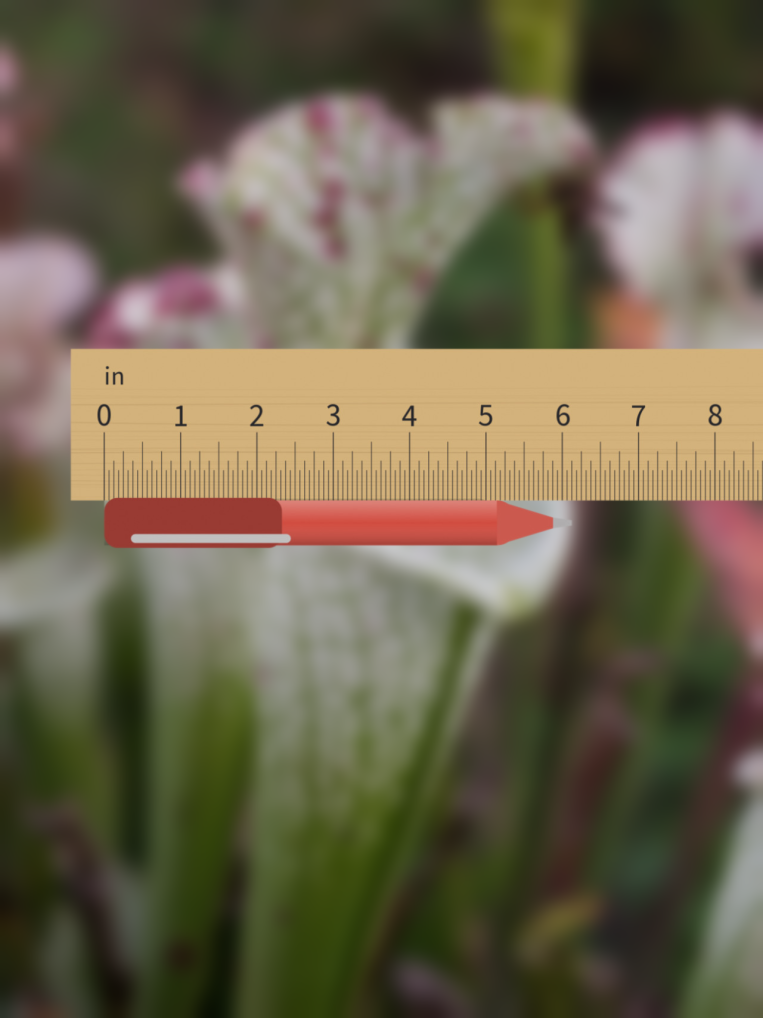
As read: 6.125in
